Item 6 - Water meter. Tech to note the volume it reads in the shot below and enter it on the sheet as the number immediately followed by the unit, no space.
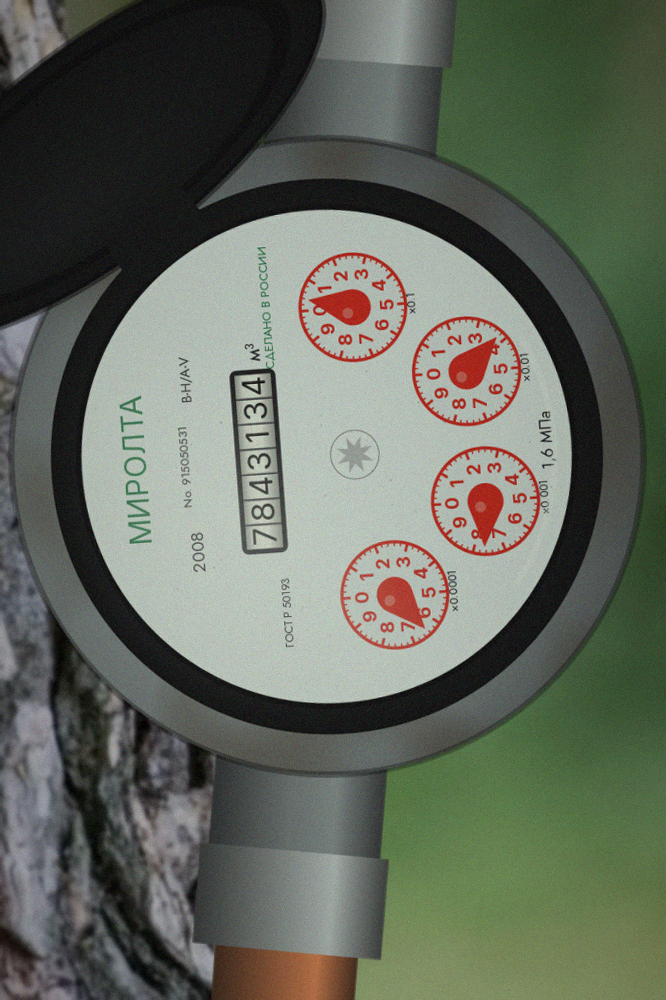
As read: 7843134.0376m³
